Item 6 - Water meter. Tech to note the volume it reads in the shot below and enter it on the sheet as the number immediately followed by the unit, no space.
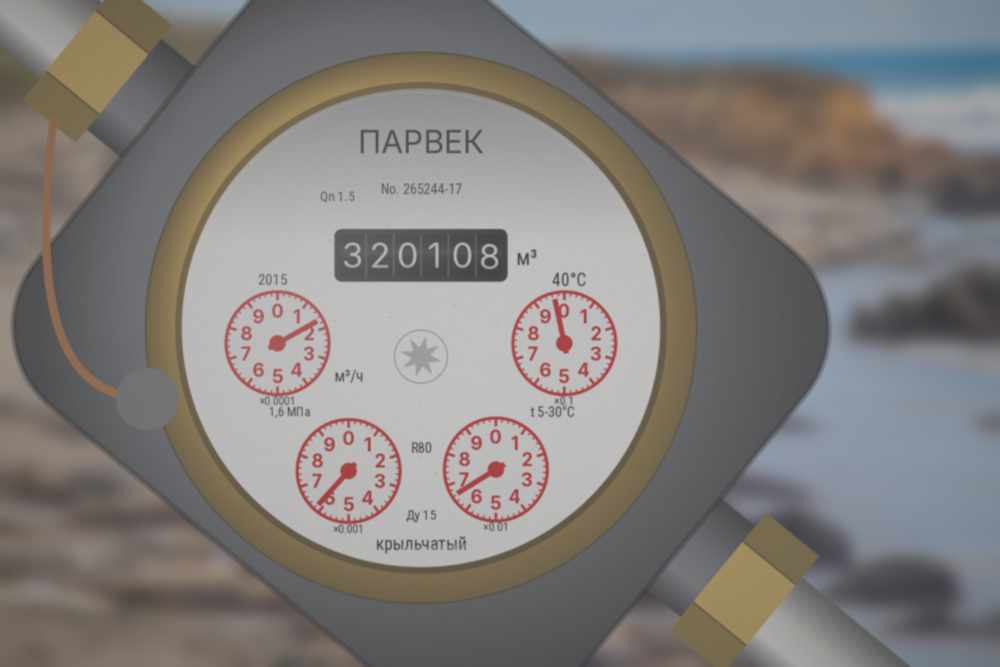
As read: 320107.9661m³
